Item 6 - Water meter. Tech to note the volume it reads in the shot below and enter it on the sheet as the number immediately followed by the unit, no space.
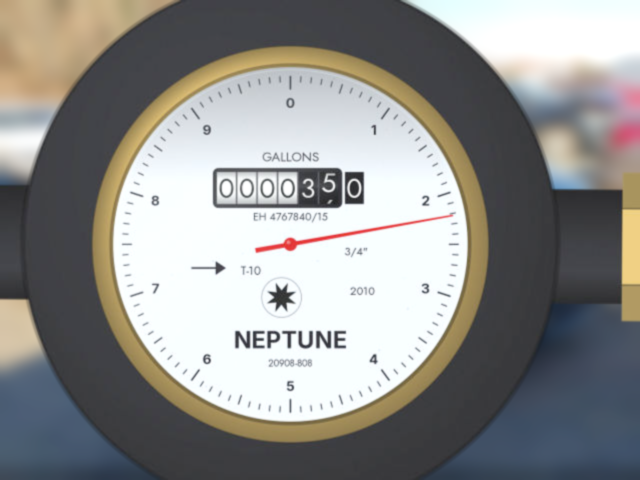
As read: 352.2gal
